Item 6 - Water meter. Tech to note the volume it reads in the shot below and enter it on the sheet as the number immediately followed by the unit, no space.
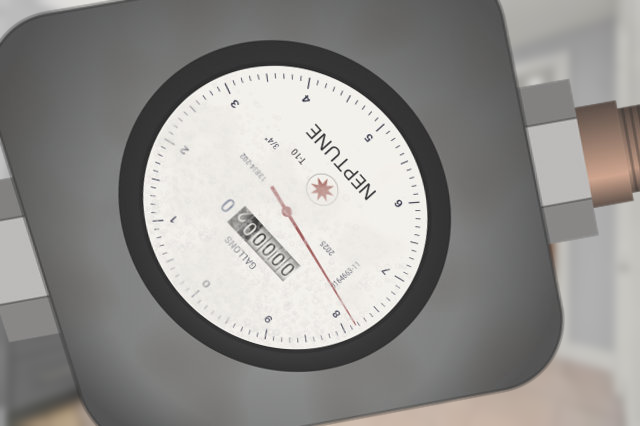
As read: 17.8gal
